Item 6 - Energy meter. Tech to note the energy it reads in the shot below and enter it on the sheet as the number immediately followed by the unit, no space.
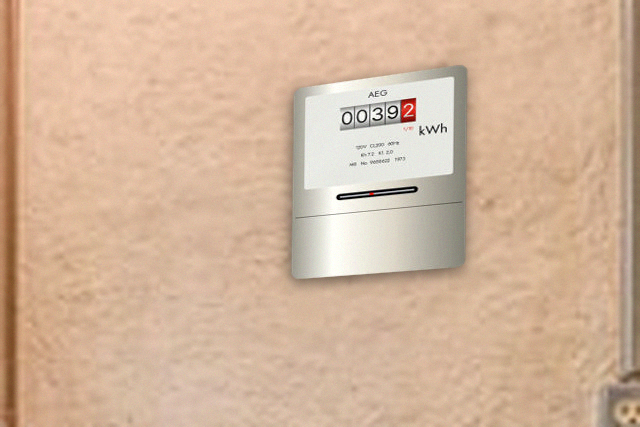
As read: 39.2kWh
